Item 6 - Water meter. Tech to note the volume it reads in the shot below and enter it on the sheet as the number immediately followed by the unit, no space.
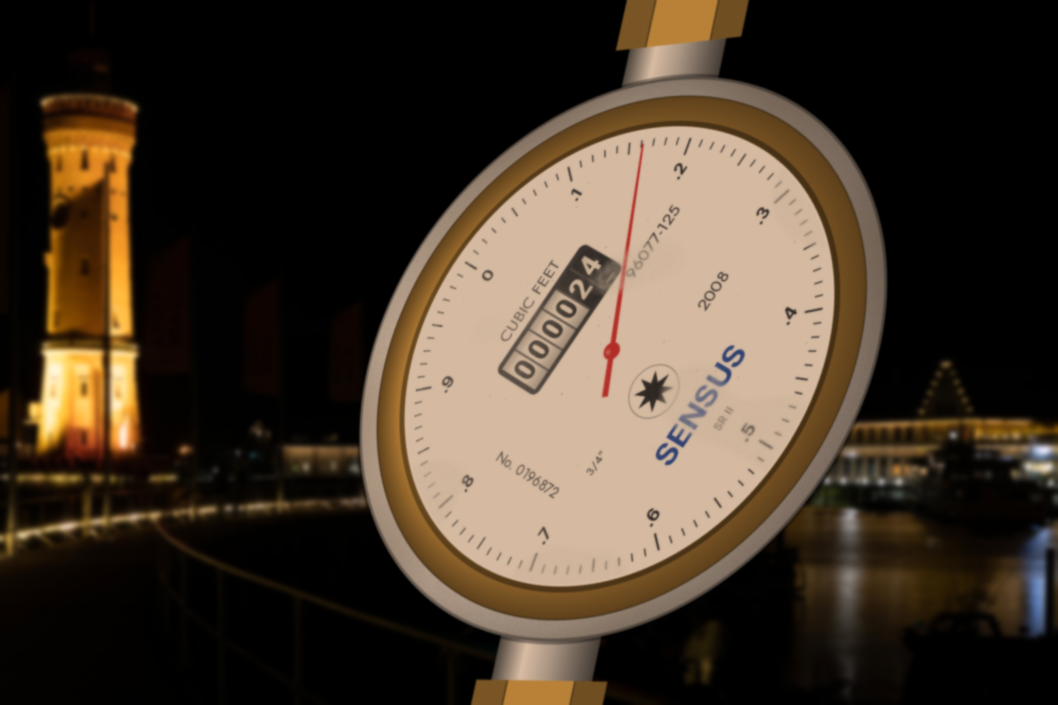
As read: 24.16ft³
